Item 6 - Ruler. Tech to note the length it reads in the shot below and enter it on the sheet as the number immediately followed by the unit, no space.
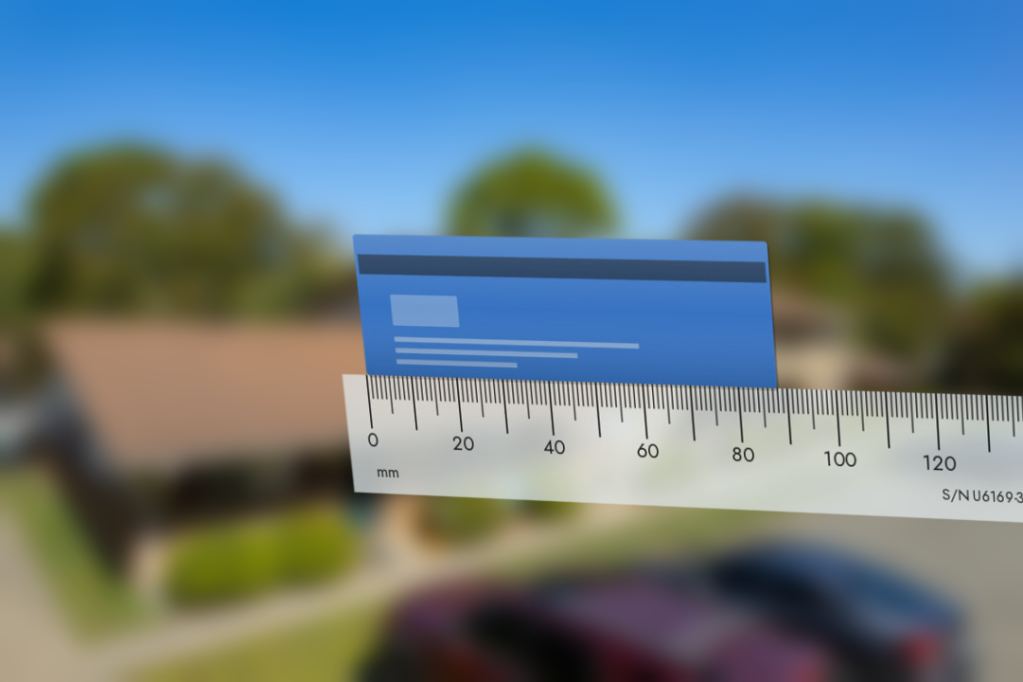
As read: 88mm
